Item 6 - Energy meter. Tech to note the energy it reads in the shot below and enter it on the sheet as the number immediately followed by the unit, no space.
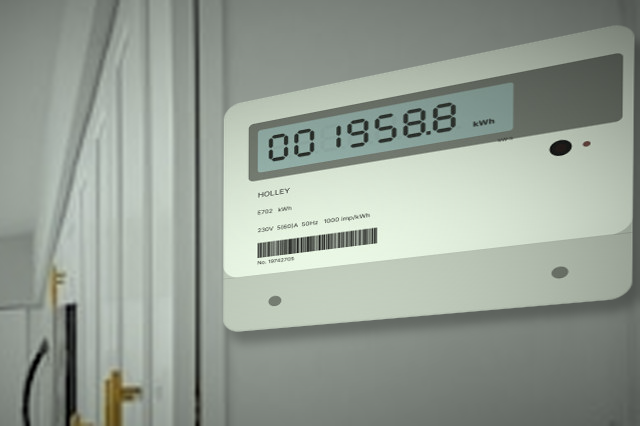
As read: 1958.8kWh
